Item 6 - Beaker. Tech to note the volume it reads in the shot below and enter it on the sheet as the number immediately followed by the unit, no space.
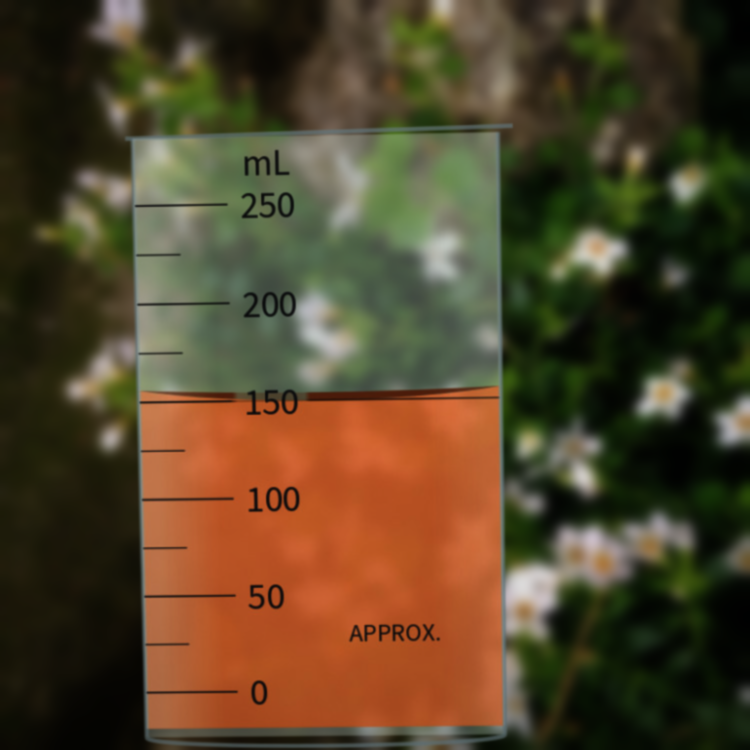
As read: 150mL
